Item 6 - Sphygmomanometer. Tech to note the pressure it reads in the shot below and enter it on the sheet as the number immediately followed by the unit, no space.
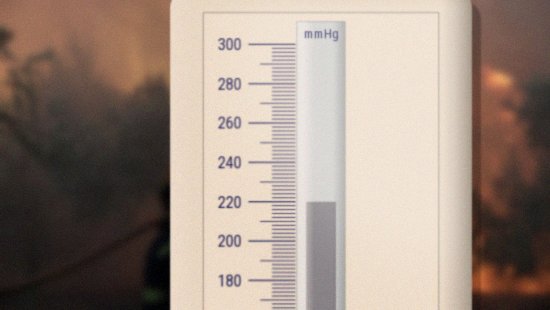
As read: 220mmHg
